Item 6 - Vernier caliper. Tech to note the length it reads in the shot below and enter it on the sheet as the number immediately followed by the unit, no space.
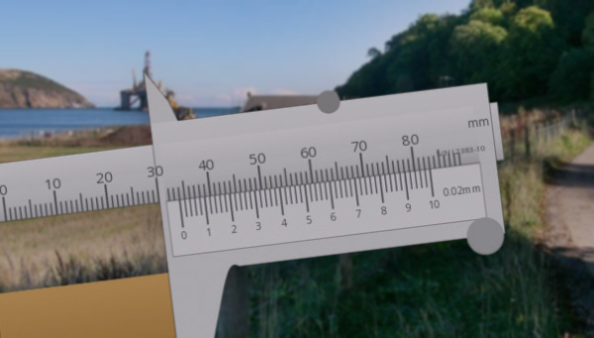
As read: 34.0mm
